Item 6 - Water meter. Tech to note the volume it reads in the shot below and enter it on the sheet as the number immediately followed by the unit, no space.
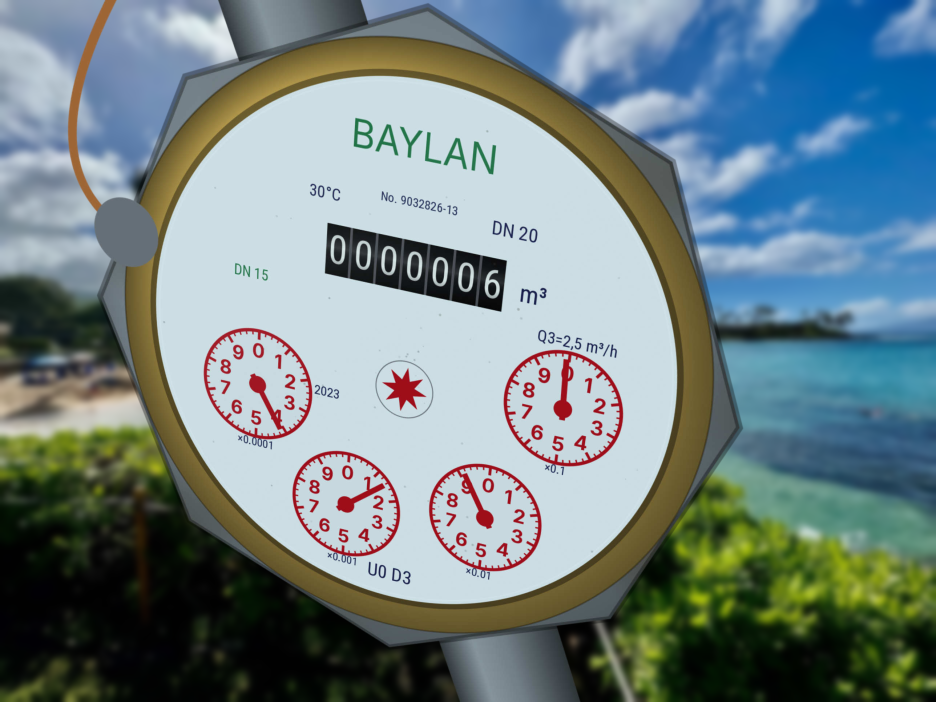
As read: 5.9914m³
